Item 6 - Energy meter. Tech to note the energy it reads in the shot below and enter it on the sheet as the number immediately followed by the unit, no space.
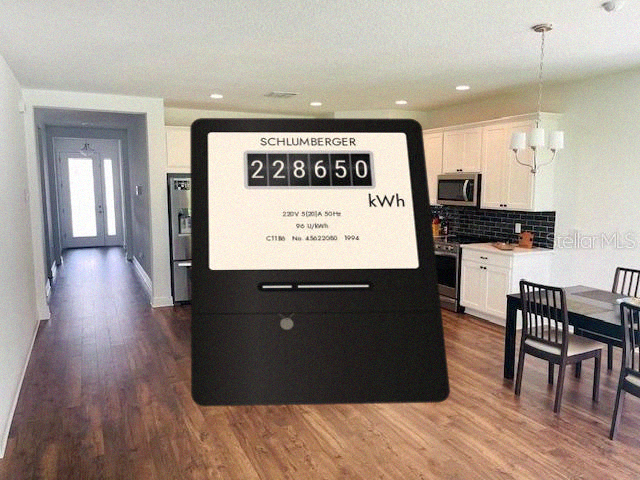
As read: 228650kWh
